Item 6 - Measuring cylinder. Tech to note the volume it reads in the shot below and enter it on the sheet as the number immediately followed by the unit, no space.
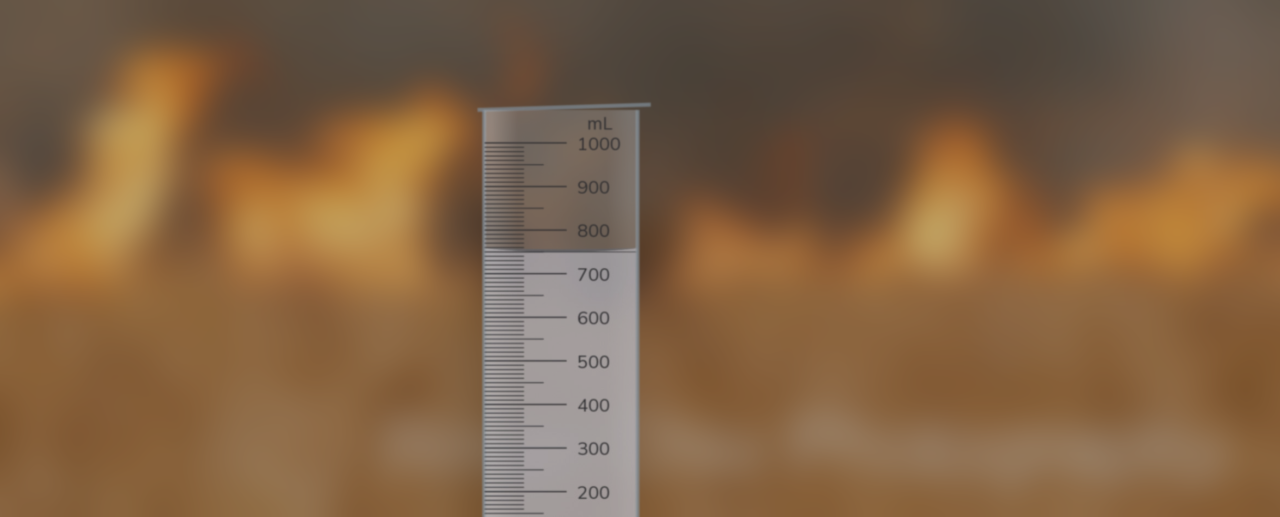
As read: 750mL
